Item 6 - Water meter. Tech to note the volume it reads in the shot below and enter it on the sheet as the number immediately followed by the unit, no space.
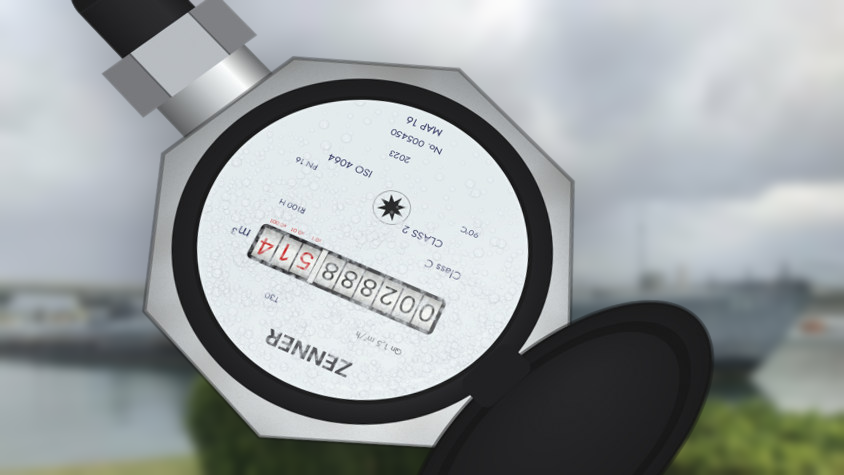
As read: 2888.514m³
